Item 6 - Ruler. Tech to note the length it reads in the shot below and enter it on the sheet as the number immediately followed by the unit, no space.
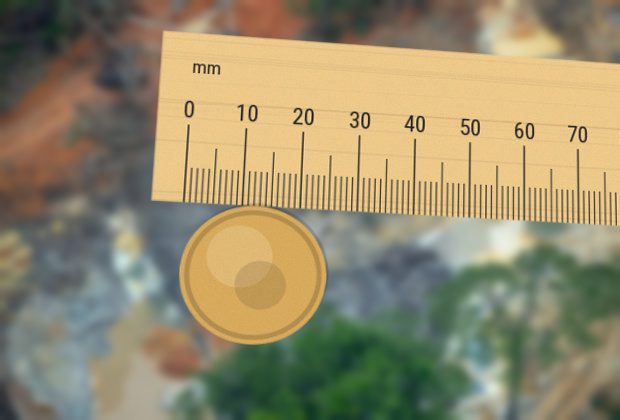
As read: 25mm
